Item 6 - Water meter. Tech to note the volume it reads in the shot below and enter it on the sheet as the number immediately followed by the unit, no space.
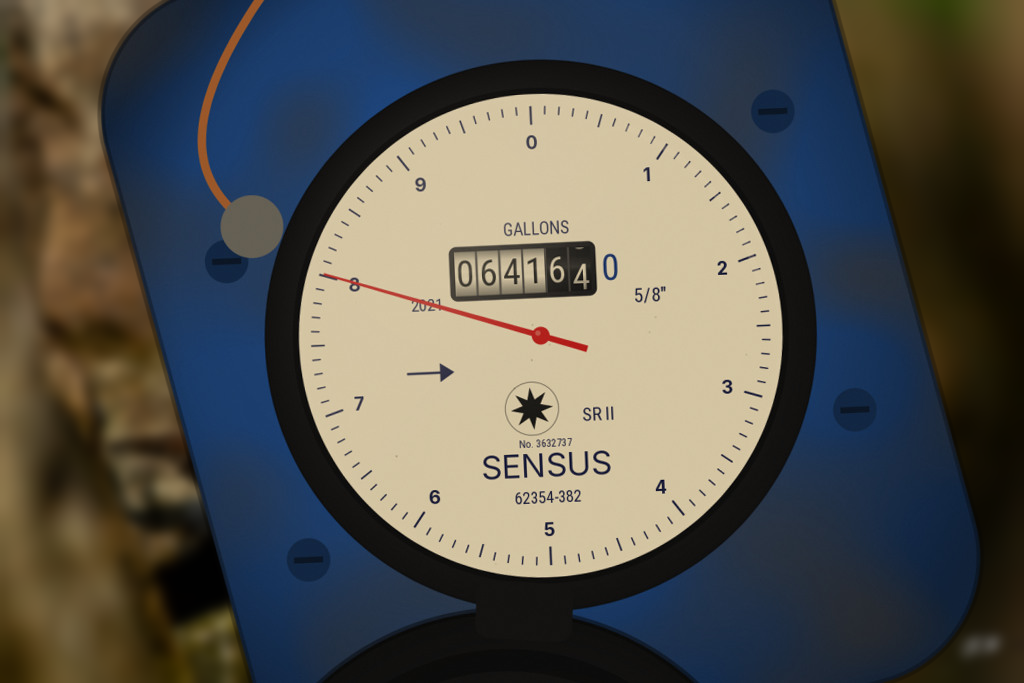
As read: 641638.0gal
